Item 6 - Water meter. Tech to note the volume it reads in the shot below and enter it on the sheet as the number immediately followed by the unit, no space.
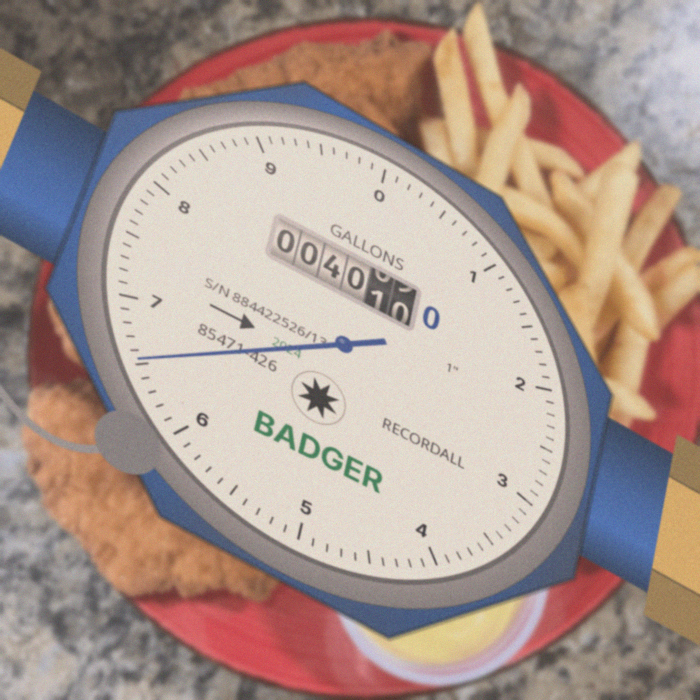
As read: 40096.5gal
